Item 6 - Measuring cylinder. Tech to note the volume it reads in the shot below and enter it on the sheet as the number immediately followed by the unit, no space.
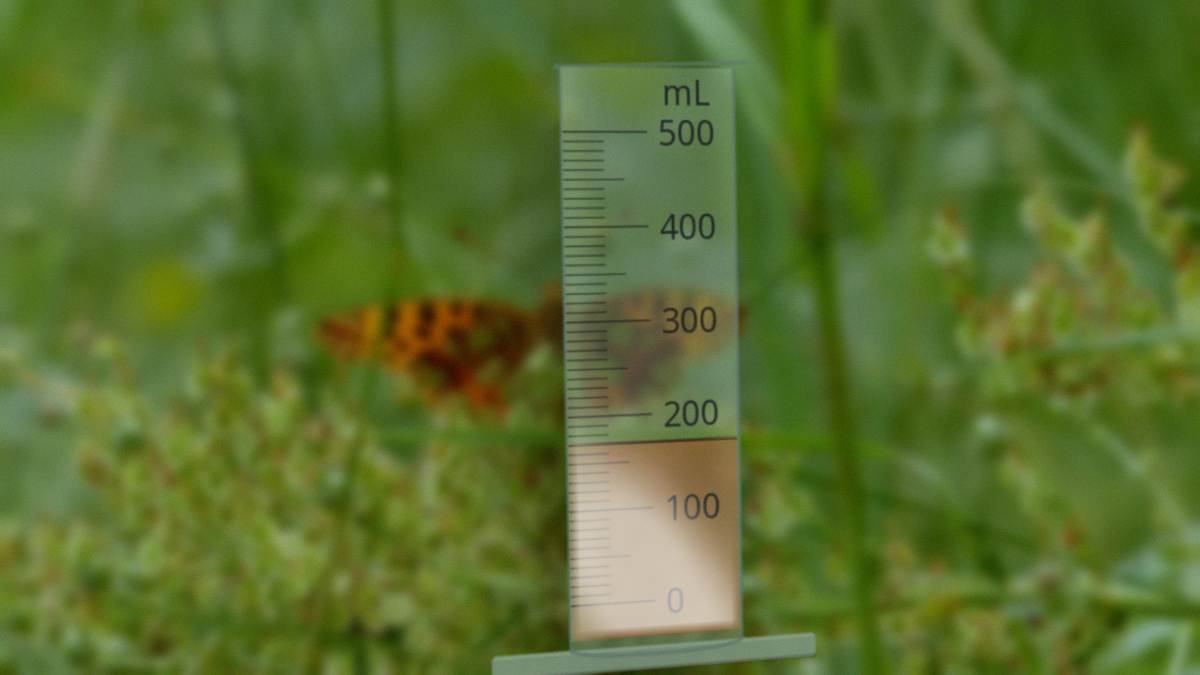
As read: 170mL
